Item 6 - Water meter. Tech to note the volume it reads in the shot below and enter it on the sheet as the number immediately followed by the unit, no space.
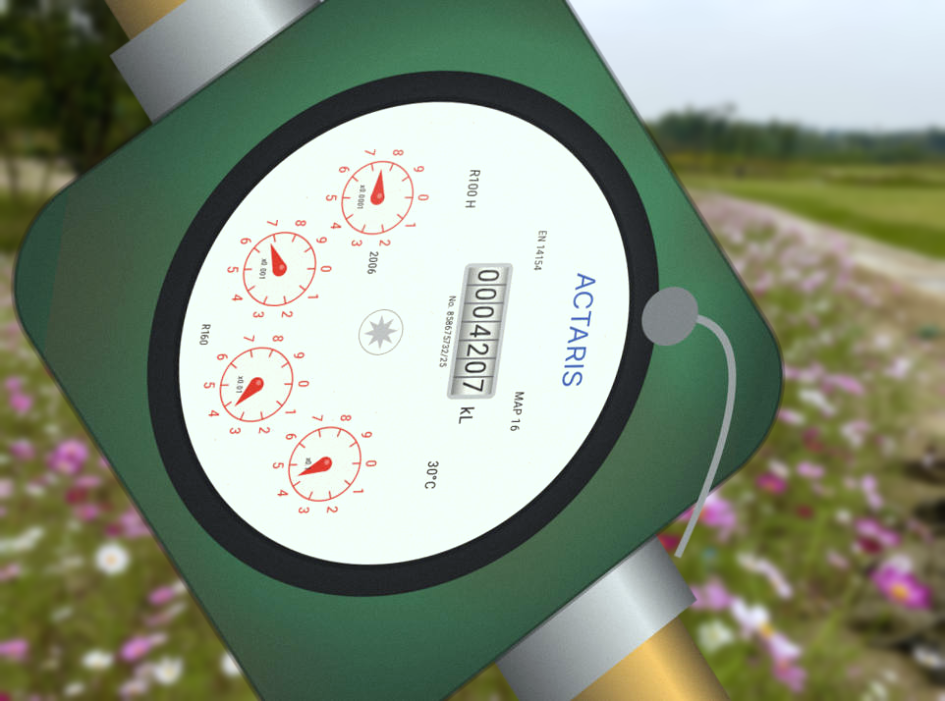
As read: 4207.4367kL
